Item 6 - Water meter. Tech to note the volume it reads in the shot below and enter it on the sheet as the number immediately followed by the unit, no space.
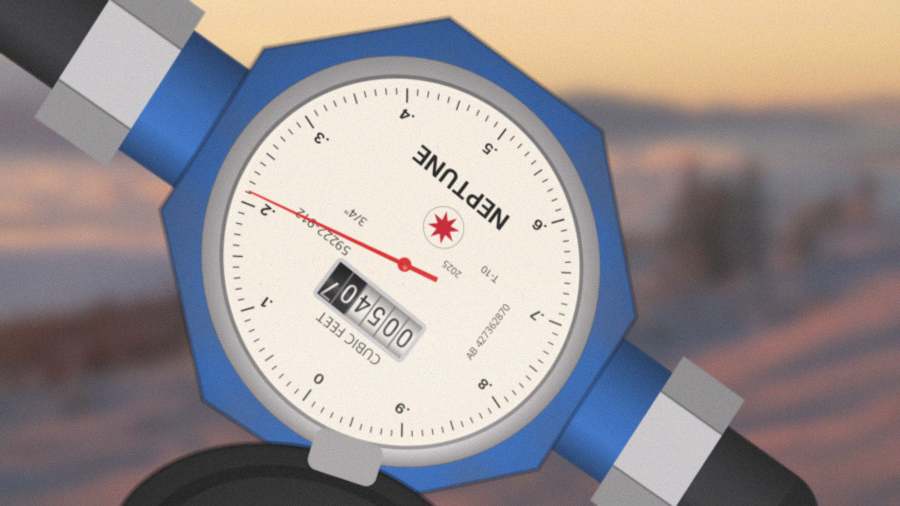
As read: 5407.21ft³
